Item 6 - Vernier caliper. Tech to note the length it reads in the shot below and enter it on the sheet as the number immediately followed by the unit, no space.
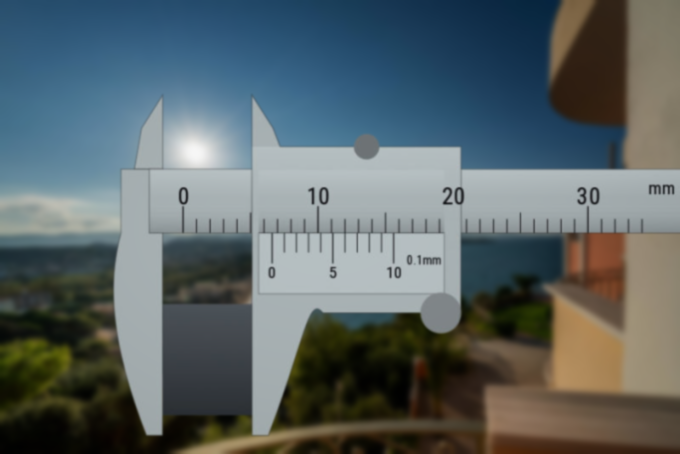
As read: 6.6mm
